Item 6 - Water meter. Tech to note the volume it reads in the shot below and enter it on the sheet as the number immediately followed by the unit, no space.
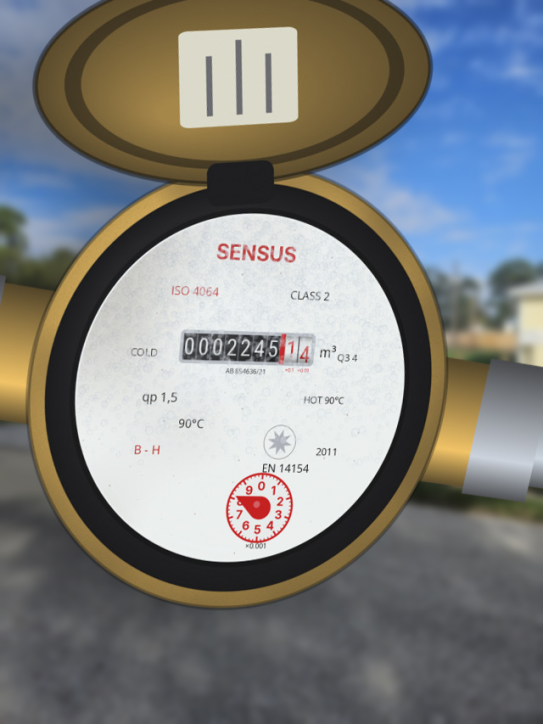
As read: 2245.138m³
